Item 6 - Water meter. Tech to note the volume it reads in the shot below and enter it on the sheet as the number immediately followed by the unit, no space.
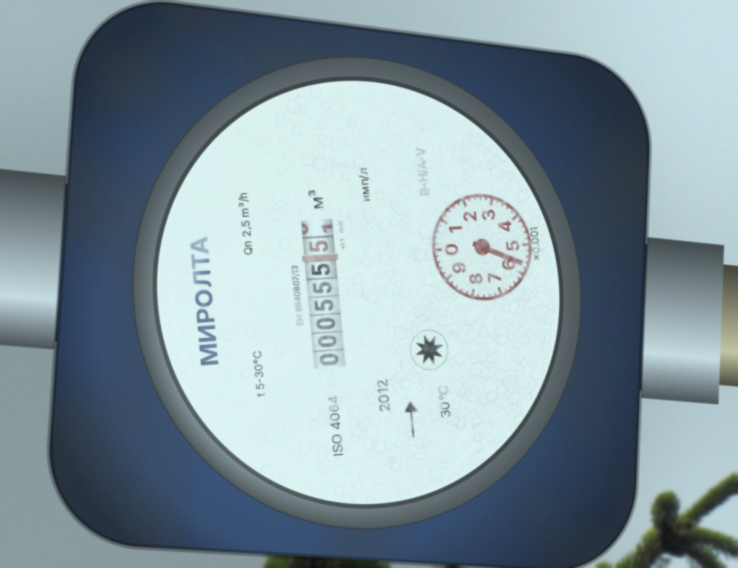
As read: 555.505m³
